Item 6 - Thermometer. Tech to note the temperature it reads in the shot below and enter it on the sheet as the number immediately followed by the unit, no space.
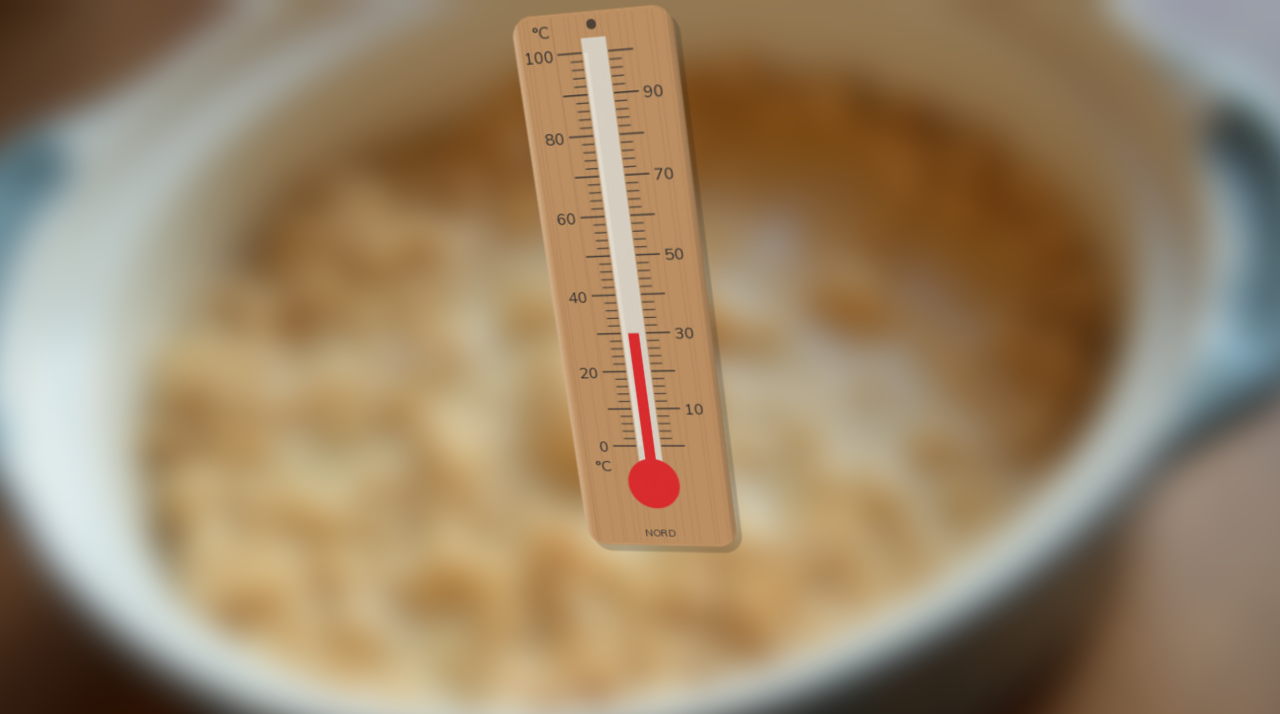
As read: 30°C
